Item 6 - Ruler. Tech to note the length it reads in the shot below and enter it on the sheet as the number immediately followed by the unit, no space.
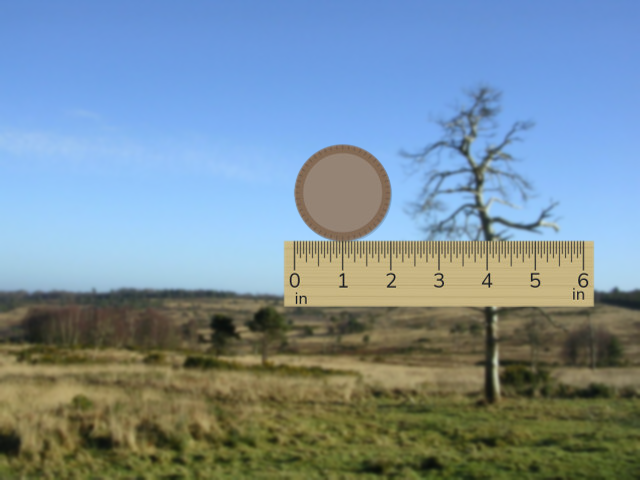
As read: 2in
